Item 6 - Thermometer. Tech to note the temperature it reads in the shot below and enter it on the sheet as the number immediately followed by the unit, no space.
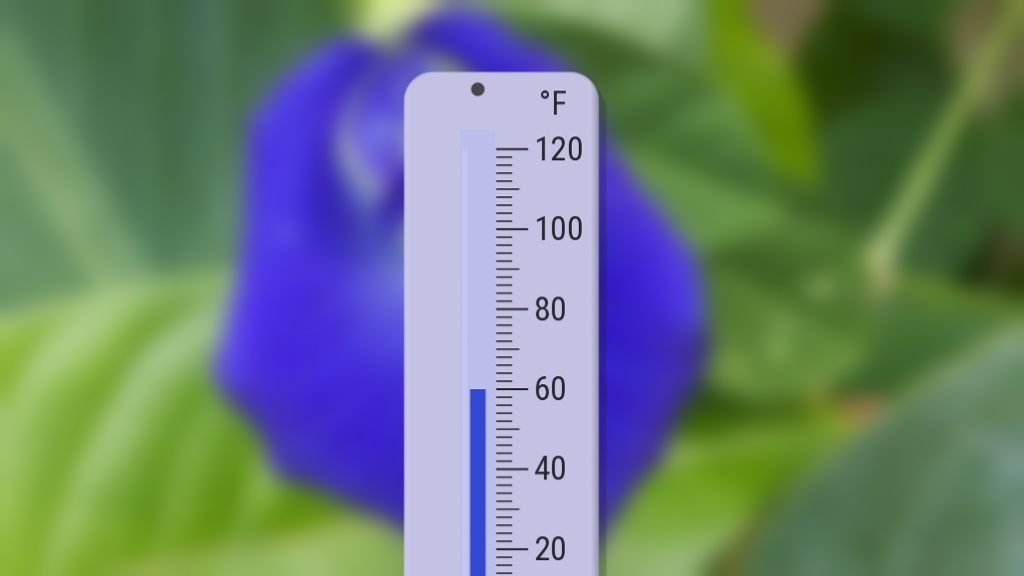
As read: 60°F
